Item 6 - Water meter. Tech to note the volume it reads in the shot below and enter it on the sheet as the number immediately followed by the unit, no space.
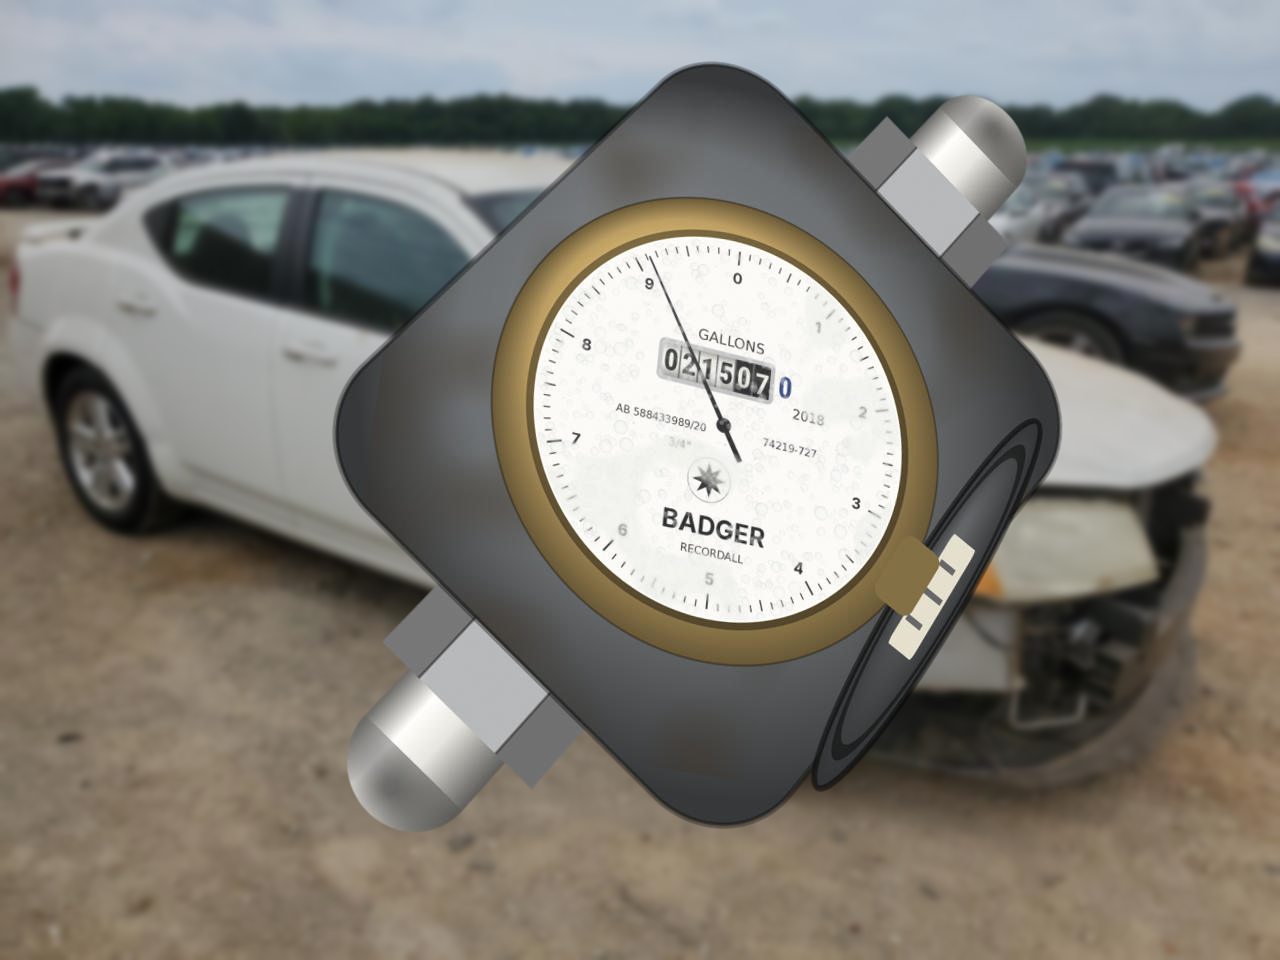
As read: 215069.1gal
